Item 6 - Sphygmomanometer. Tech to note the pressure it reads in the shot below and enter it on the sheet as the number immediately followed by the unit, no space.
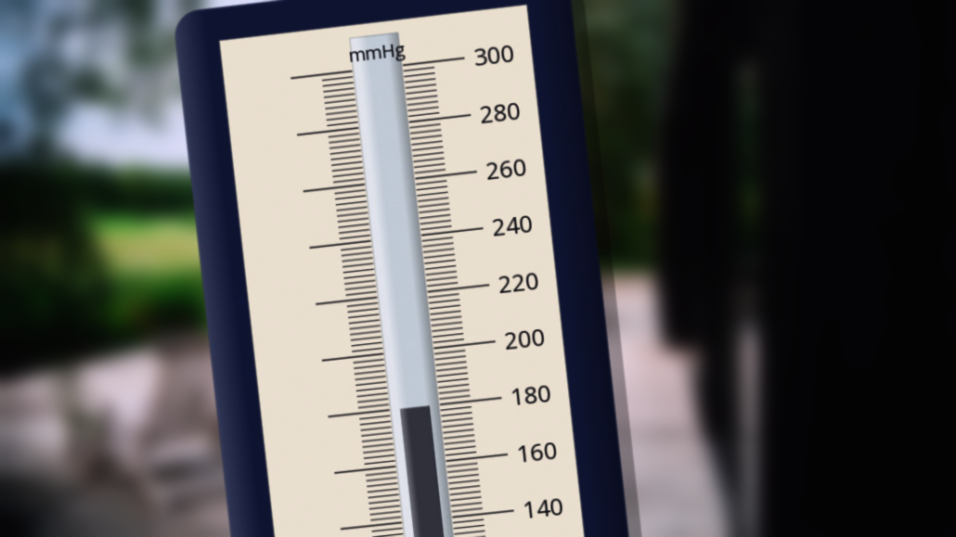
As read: 180mmHg
